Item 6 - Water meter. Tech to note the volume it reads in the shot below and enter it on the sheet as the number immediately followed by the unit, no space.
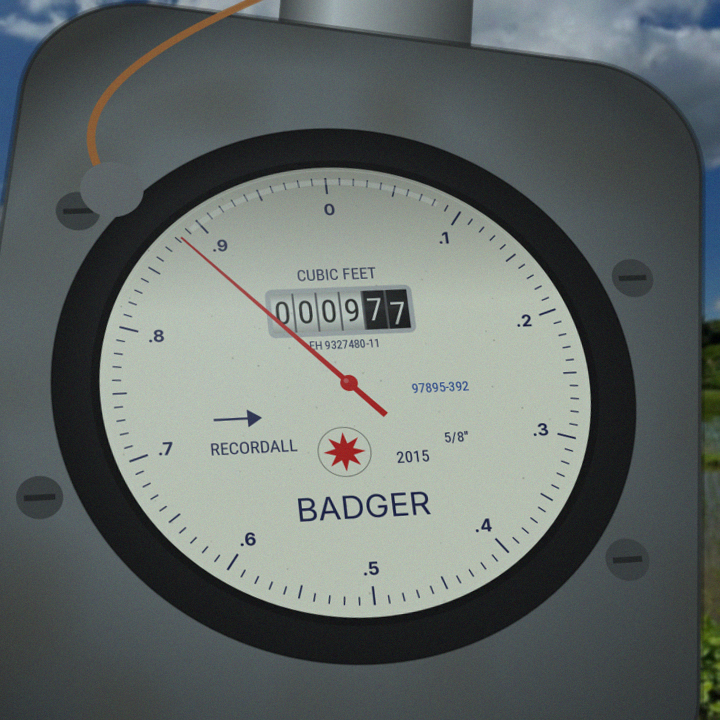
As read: 976.88ft³
